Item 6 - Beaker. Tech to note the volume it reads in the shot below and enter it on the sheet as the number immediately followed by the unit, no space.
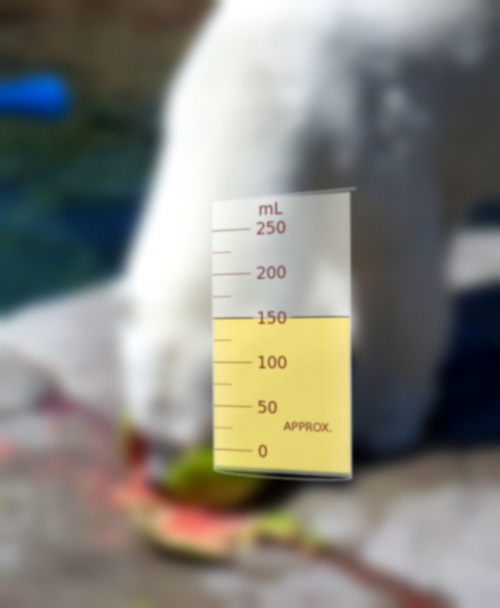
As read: 150mL
